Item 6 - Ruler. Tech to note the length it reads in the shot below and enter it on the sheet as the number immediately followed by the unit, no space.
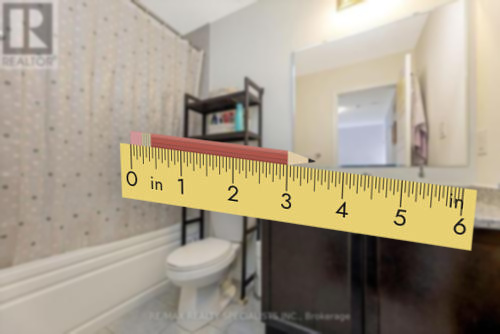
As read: 3.5in
